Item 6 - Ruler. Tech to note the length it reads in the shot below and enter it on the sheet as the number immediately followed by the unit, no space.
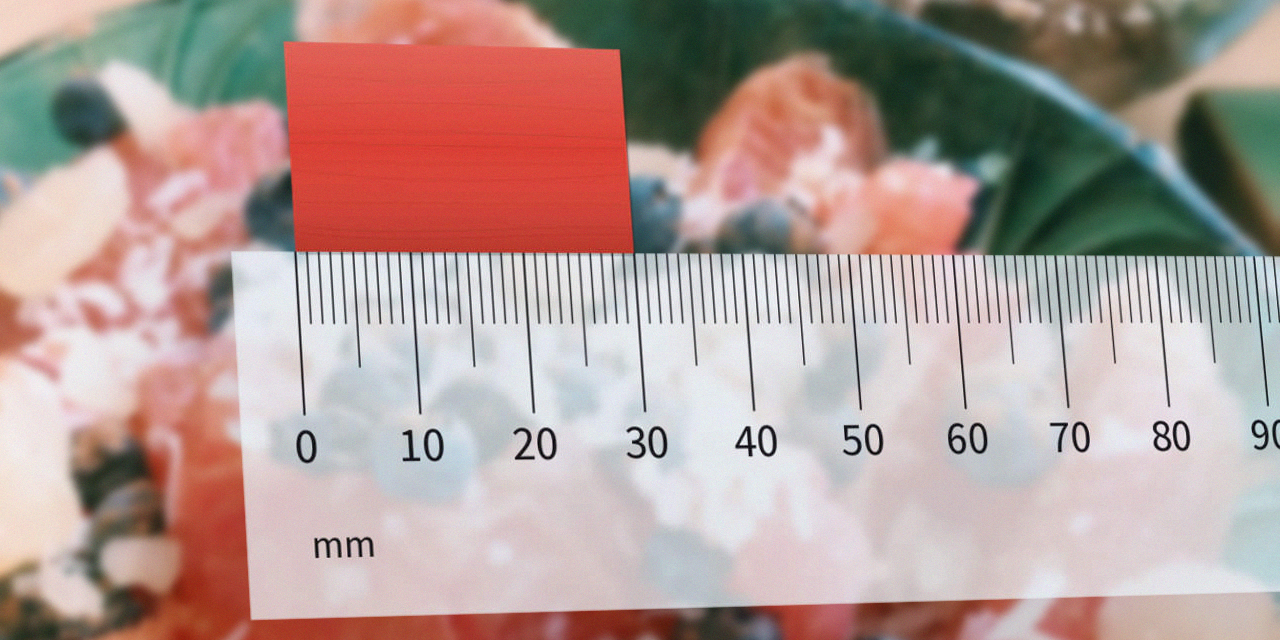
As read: 30mm
